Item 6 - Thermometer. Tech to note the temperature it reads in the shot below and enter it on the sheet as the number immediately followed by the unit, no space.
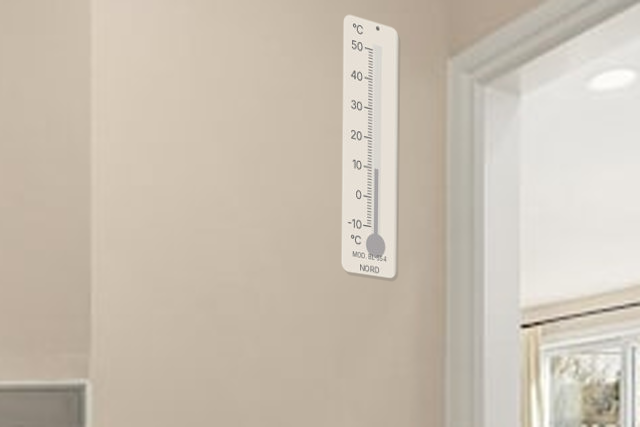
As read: 10°C
